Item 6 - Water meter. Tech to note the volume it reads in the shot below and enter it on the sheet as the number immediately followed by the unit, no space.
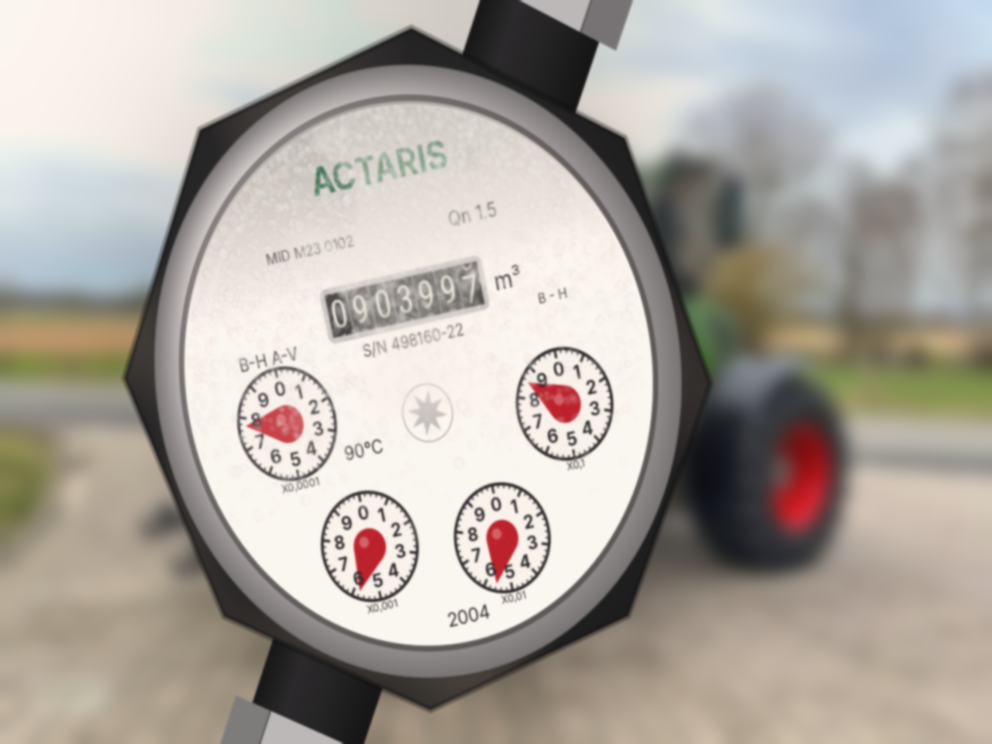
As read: 903996.8557m³
